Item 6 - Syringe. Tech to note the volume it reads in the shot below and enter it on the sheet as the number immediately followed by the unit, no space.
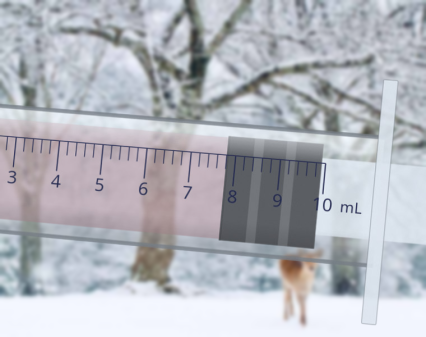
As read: 7.8mL
